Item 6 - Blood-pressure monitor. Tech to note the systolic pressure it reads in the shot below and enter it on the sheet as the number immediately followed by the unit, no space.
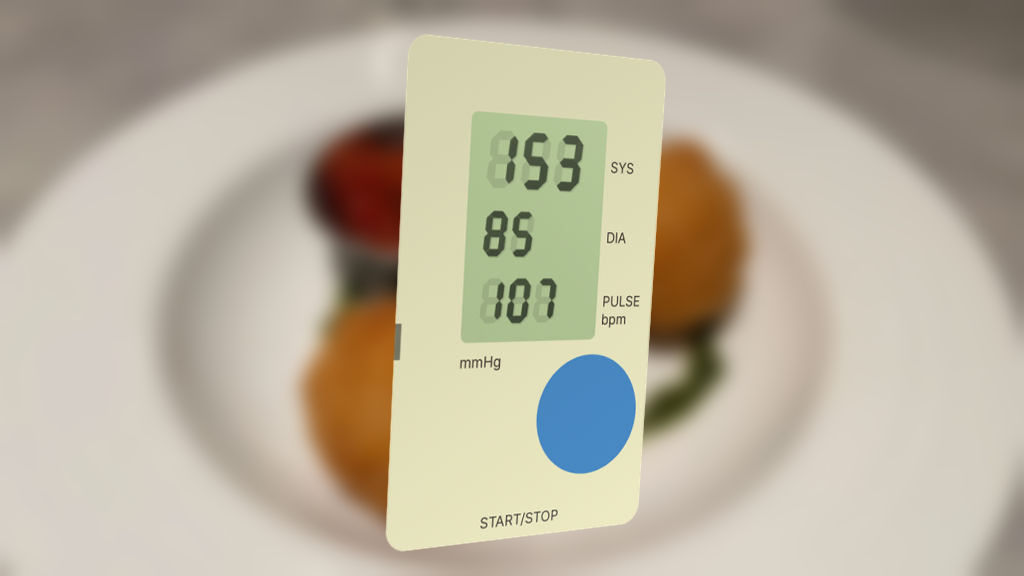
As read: 153mmHg
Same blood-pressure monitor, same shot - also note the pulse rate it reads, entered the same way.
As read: 107bpm
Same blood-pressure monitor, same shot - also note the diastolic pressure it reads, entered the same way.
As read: 85mmHg
